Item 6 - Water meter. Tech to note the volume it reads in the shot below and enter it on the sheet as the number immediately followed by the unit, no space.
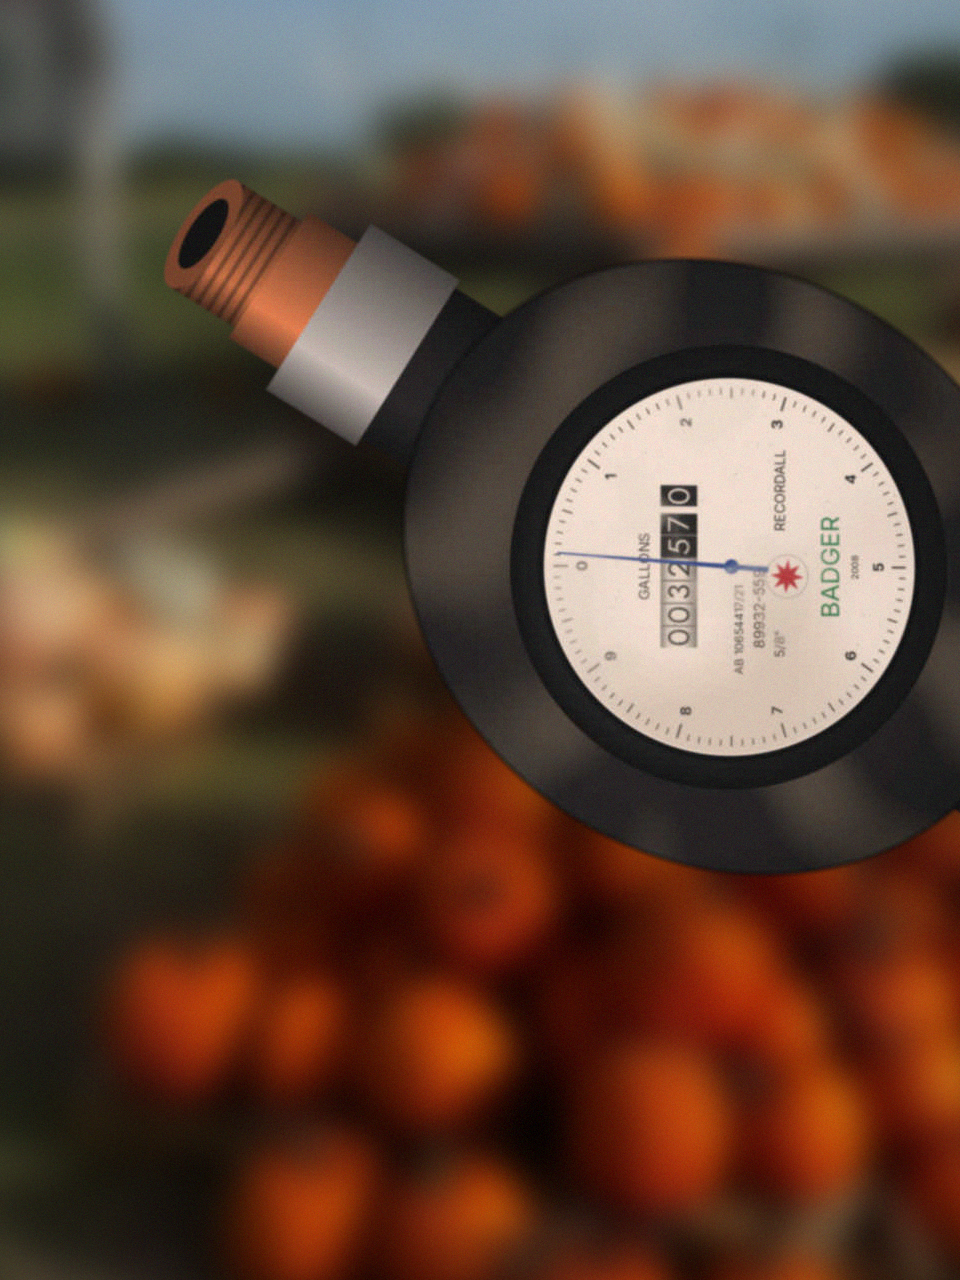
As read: 32570.1gal
